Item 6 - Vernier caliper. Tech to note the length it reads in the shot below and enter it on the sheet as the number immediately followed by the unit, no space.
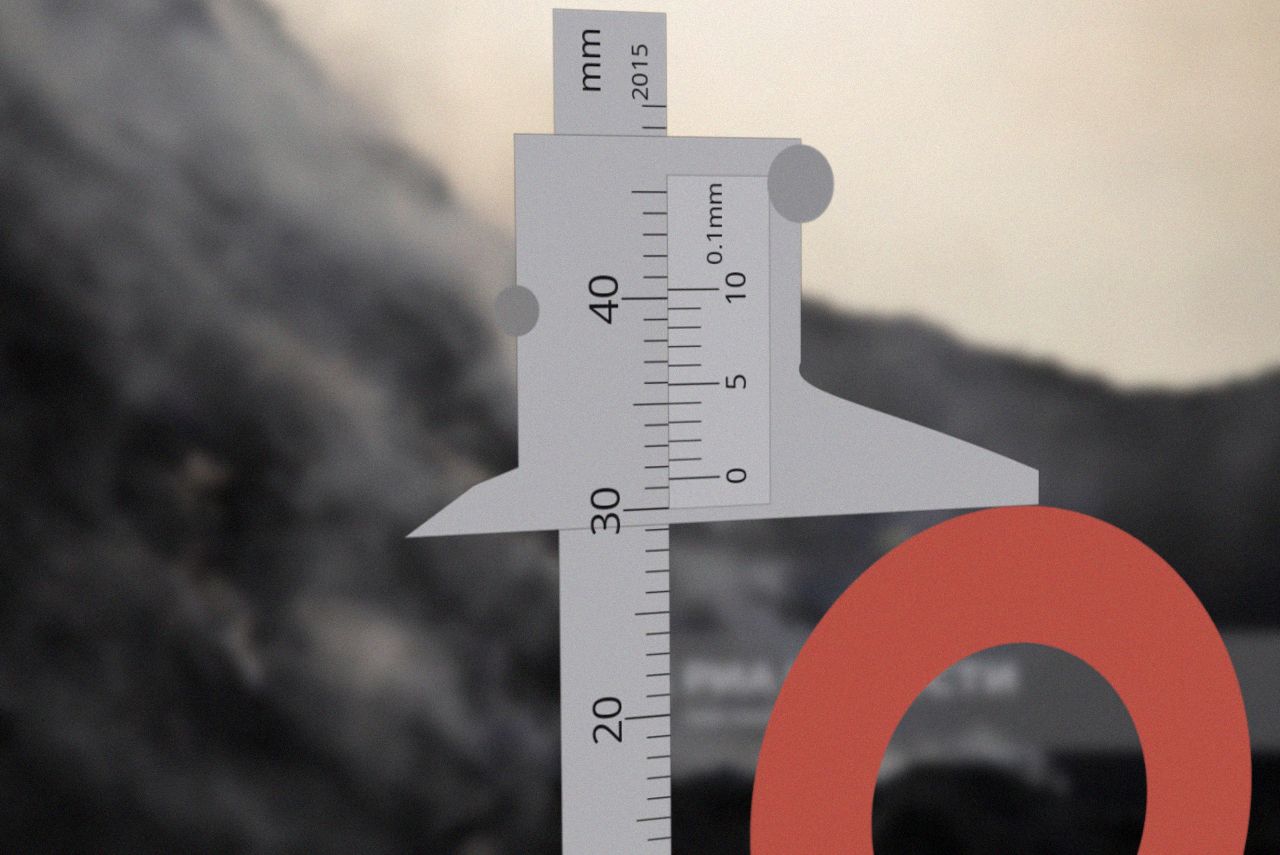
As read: 31.4mm
